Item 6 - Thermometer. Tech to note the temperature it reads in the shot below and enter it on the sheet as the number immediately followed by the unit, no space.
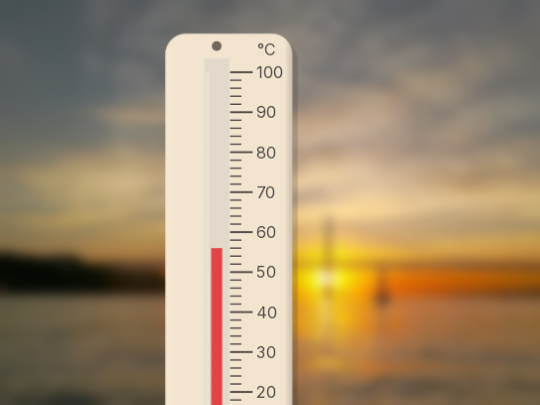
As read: 56°C
